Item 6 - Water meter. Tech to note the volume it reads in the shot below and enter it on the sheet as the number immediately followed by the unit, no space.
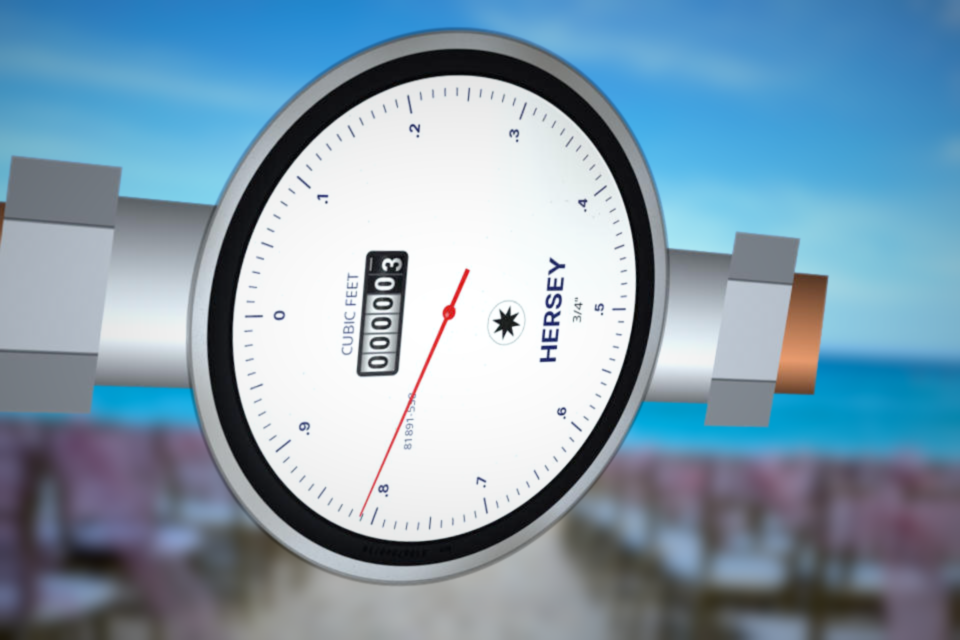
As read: 2.81ft³
